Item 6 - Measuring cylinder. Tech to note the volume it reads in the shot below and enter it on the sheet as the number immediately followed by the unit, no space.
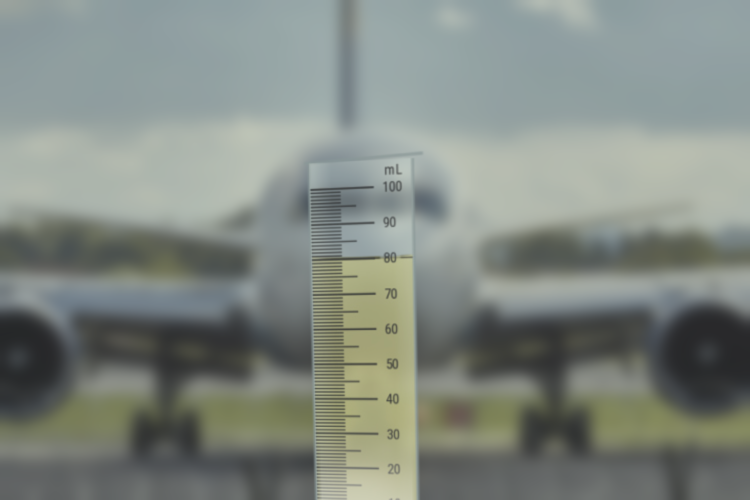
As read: 80mL
